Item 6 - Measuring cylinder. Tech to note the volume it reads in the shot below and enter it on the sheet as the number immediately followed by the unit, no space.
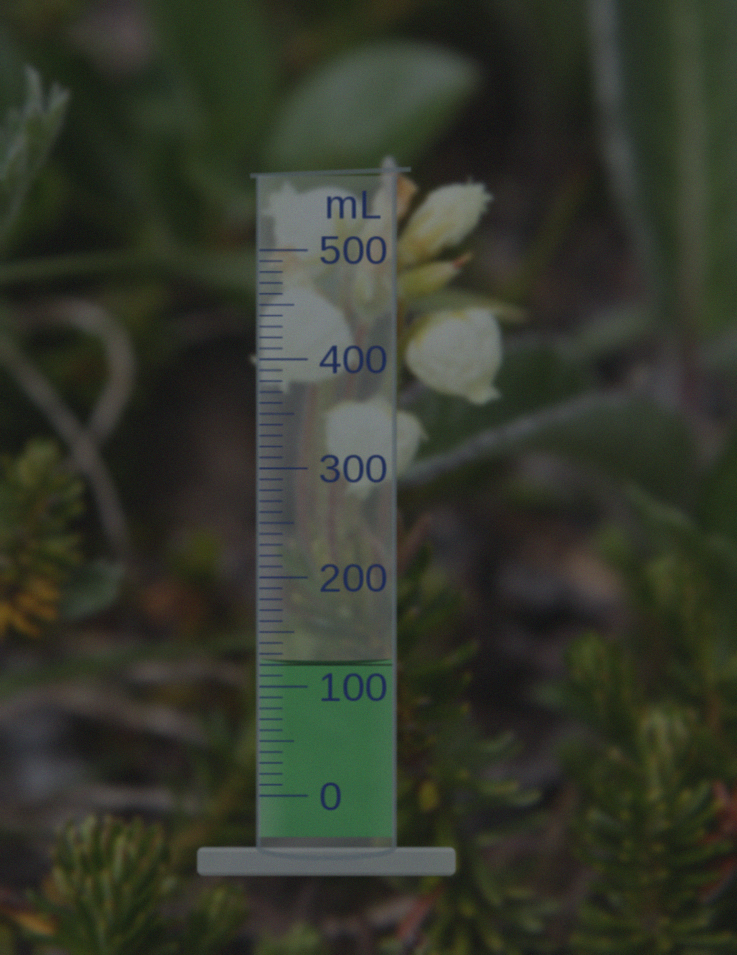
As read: 120mL
